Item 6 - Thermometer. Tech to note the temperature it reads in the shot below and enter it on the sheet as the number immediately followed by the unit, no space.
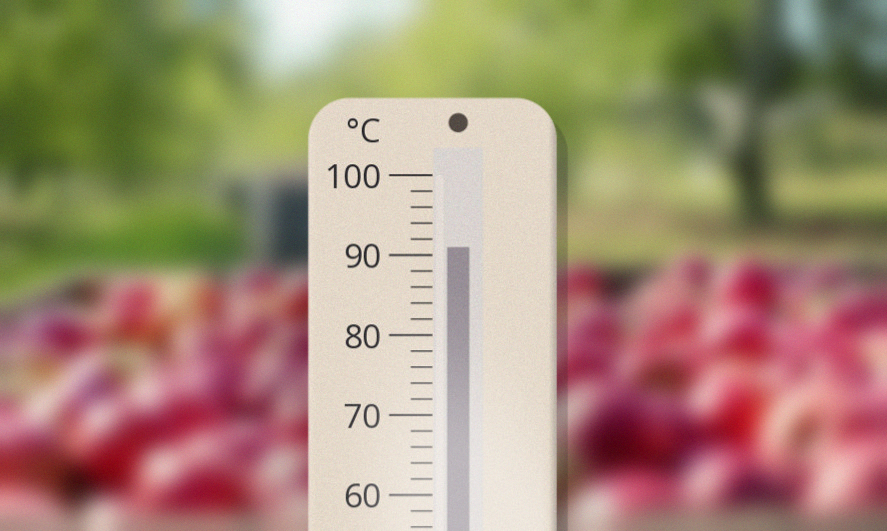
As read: 91°C
